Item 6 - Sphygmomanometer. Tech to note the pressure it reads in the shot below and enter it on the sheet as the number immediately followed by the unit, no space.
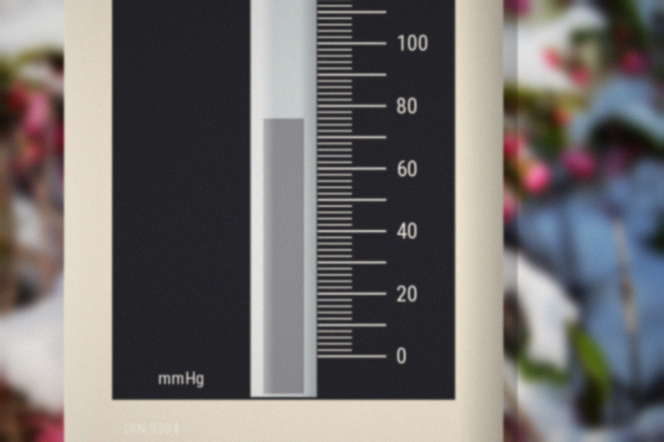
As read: 76mmHg
